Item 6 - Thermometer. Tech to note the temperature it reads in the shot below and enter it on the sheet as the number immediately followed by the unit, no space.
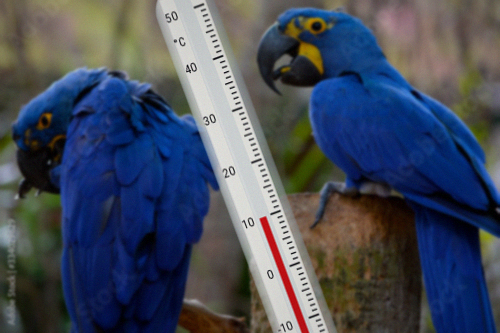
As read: 10°C
